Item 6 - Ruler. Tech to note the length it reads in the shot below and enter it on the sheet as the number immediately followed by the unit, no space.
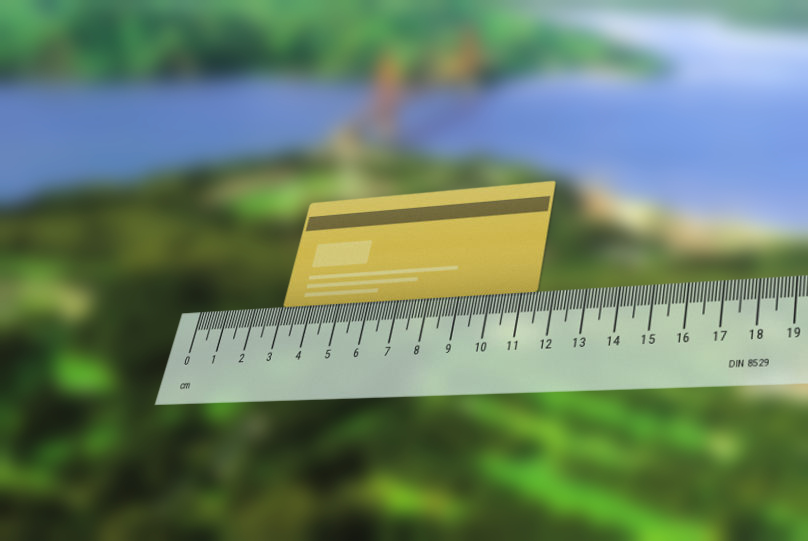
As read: 8.5cm
